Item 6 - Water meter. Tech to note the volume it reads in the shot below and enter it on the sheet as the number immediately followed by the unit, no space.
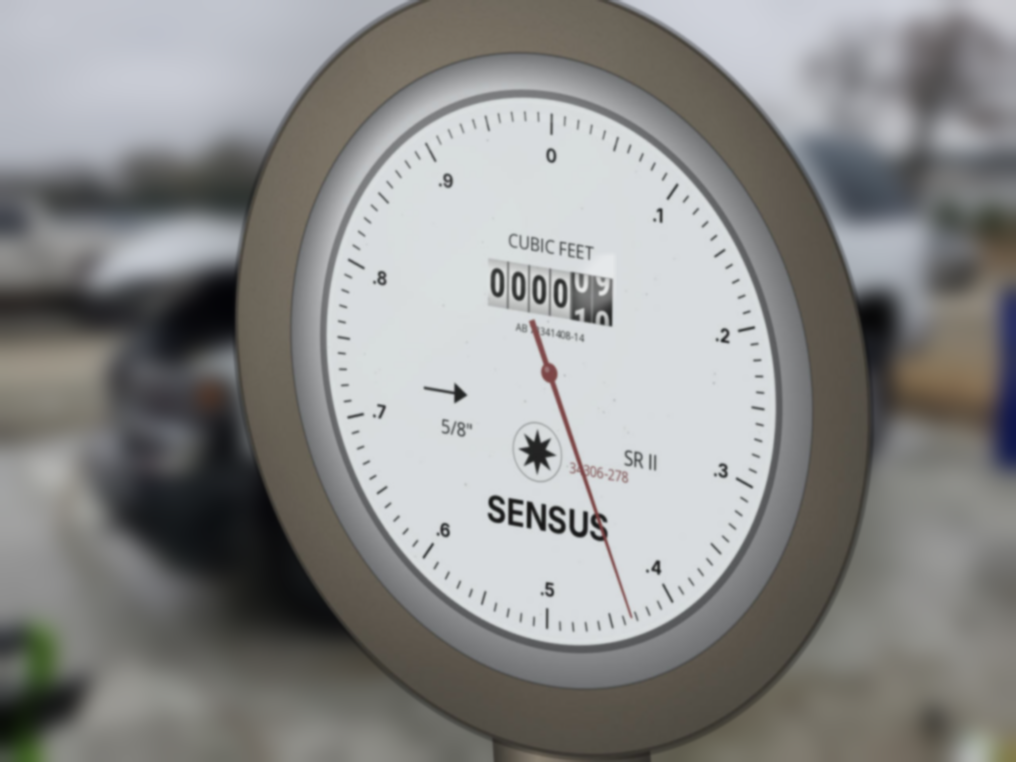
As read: 9.43ft³
